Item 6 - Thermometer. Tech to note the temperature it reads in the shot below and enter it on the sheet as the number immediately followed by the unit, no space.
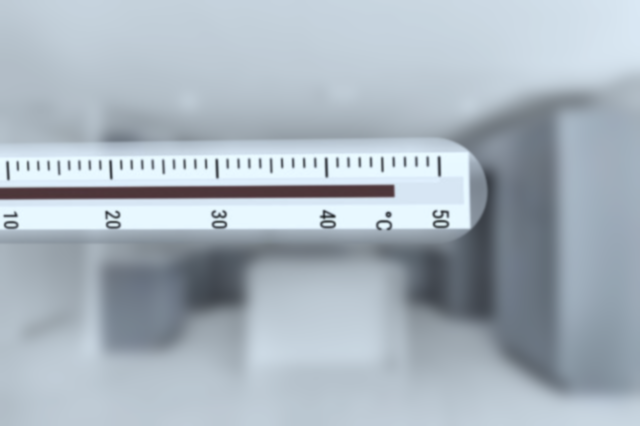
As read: 46°C
